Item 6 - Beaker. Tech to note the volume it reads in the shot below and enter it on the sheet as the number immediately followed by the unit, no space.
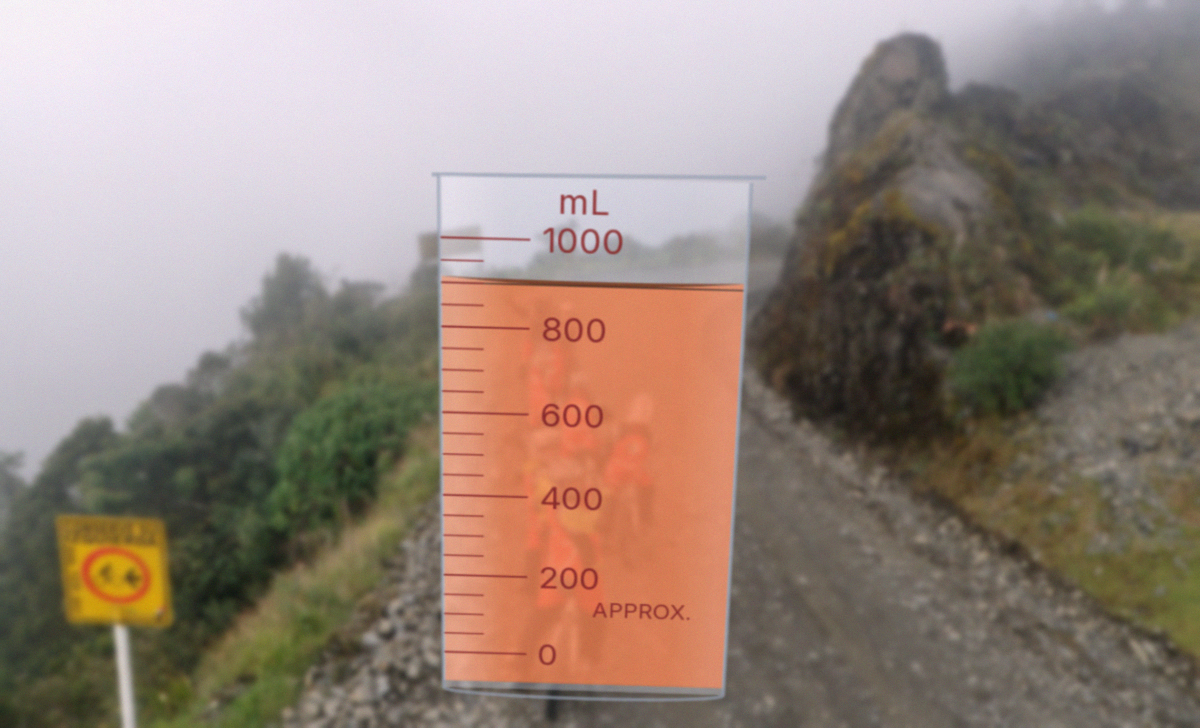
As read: 900mL
